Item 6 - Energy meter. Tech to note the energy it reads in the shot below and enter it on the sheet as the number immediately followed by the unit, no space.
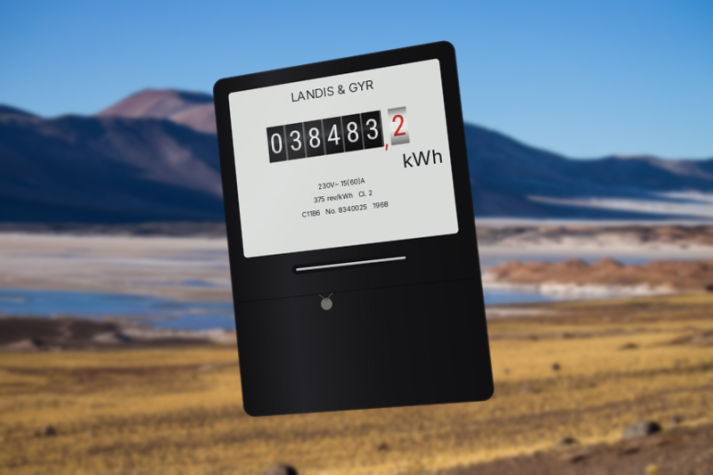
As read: 38483.2kWh
